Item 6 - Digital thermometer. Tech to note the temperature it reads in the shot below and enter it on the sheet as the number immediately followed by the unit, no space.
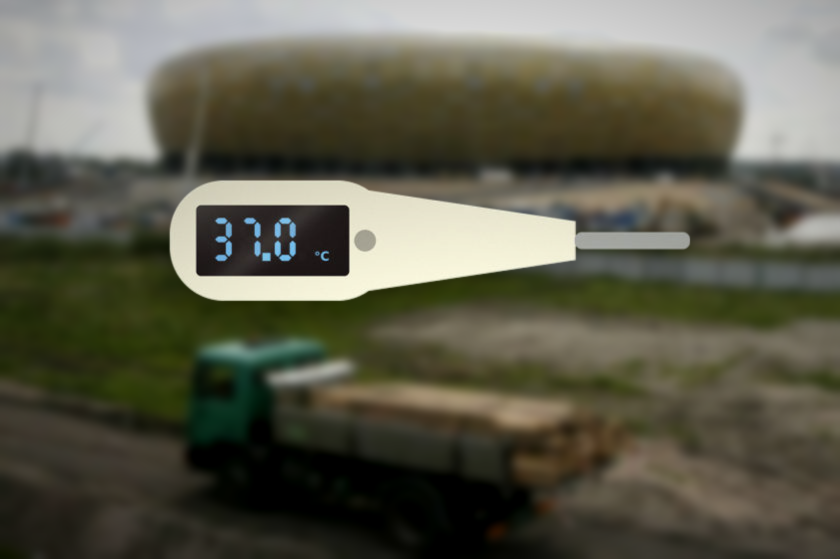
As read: 37.0°C
